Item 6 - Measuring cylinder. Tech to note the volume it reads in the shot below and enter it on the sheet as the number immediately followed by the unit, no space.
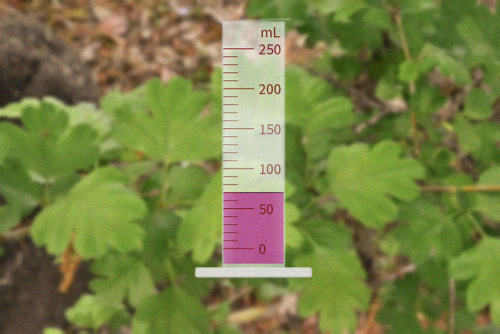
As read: 70mL
